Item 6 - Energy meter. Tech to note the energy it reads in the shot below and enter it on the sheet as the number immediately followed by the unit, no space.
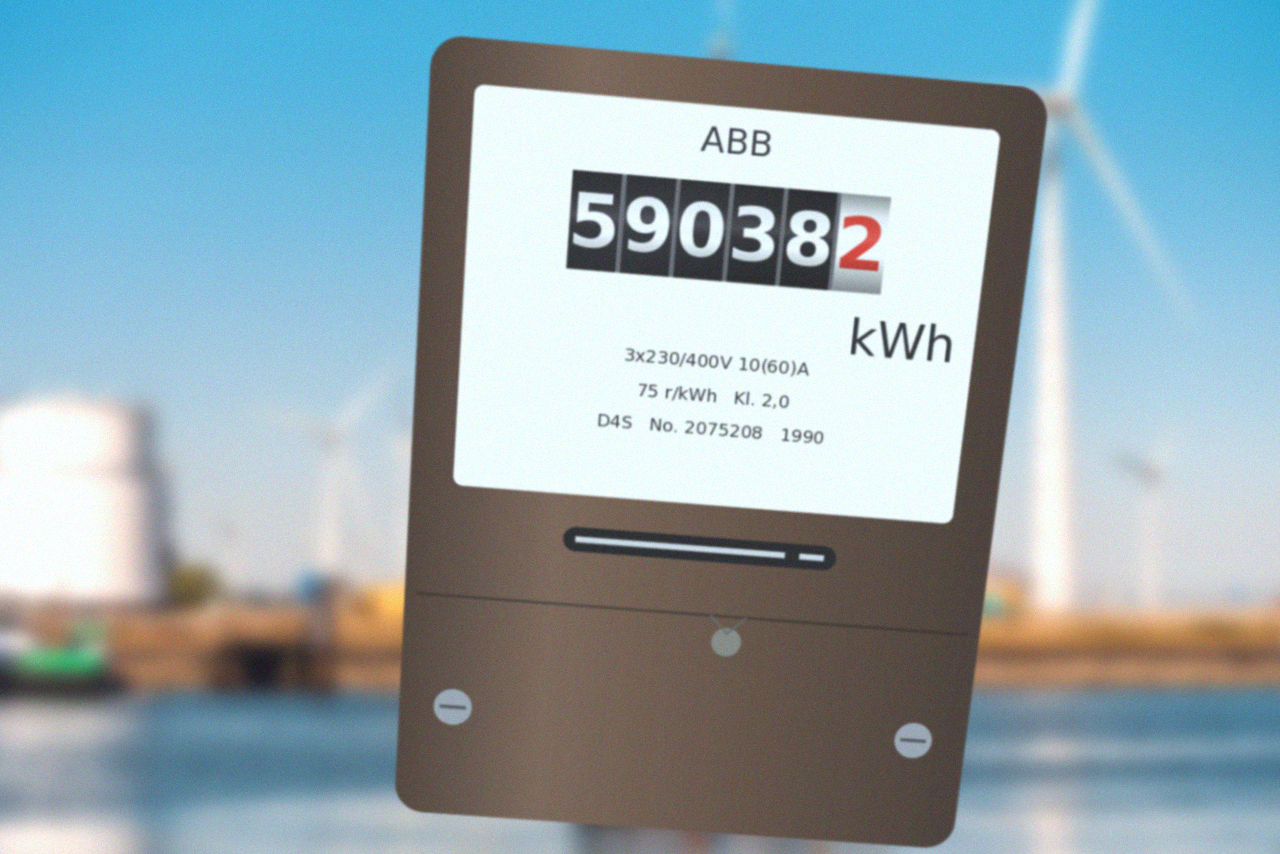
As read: 59038.2kWh
